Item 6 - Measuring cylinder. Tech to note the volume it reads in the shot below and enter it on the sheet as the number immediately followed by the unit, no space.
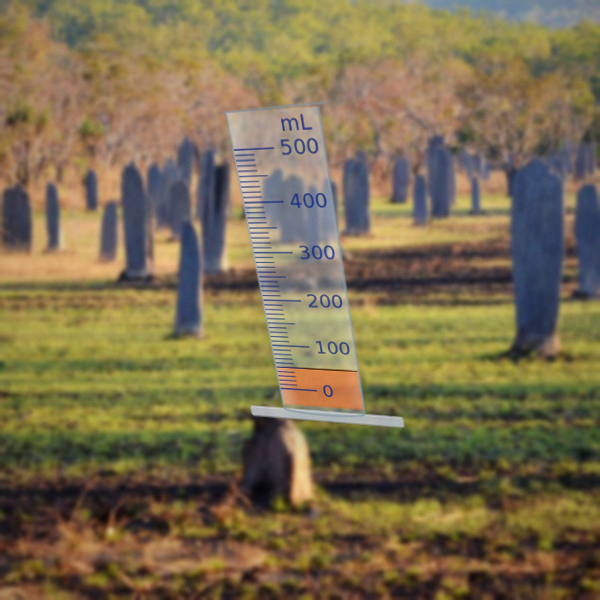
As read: 50mL
